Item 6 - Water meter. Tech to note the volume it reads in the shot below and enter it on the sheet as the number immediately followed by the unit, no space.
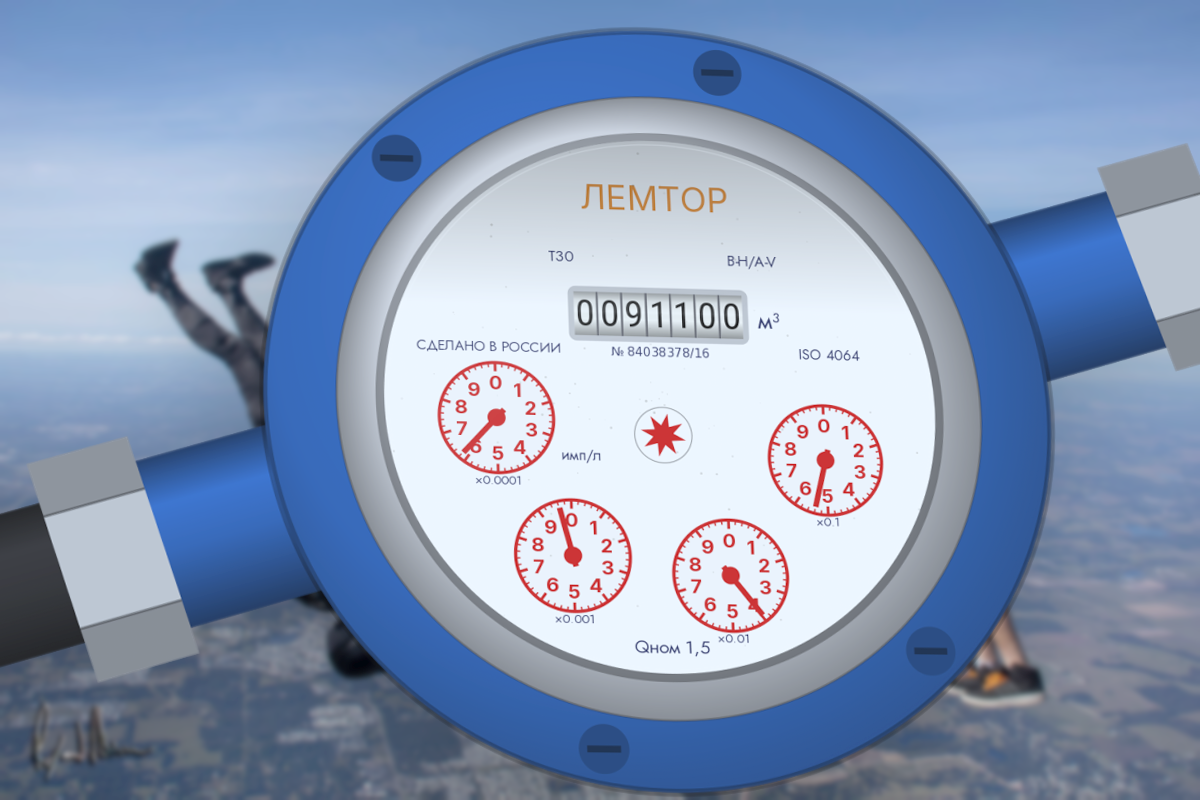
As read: 91100.5396m³
